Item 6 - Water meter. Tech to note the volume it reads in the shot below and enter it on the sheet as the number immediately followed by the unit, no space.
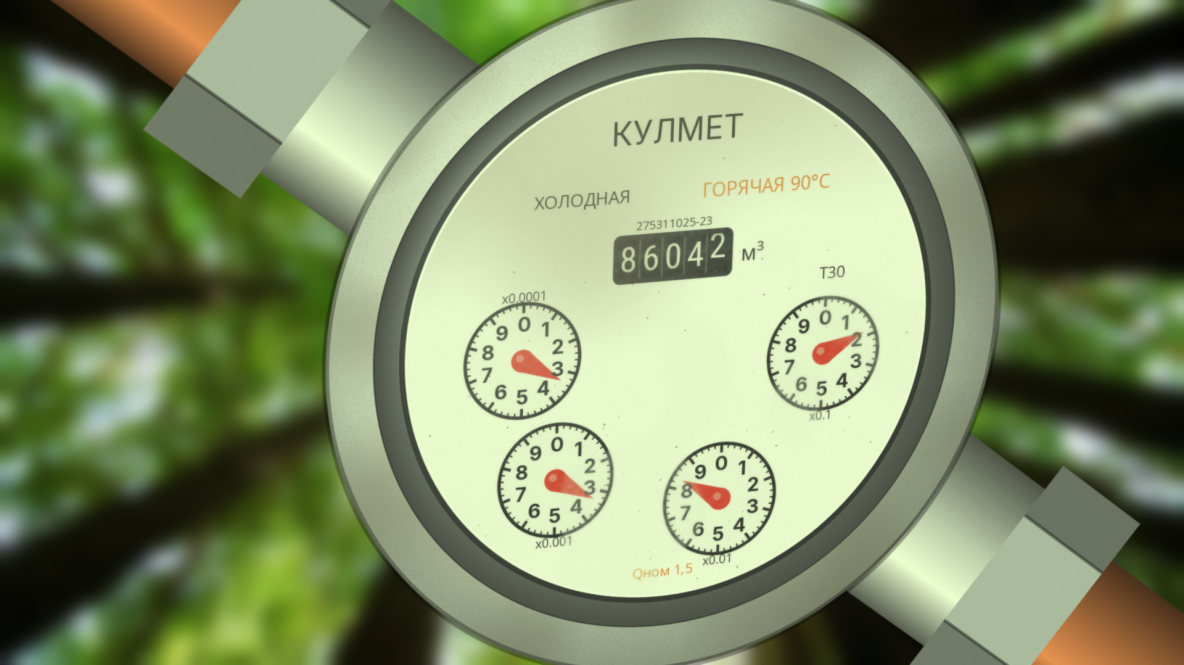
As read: 86042.1833m³
